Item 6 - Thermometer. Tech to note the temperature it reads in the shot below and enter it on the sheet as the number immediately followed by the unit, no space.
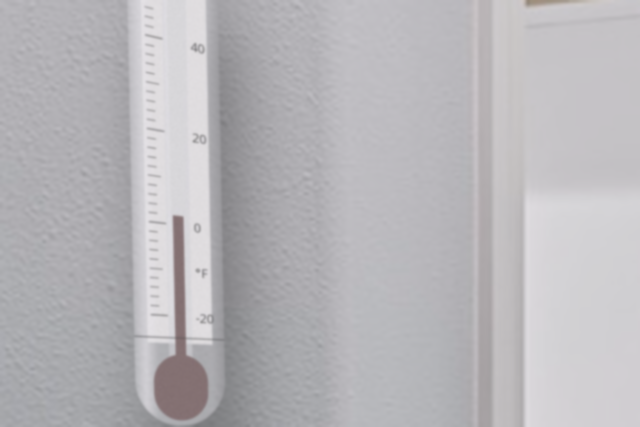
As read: 2°F
